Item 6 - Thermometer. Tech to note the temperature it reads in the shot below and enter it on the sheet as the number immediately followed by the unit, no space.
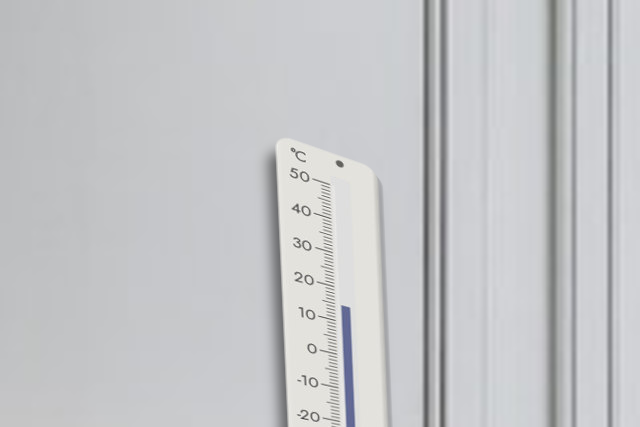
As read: 15°C
